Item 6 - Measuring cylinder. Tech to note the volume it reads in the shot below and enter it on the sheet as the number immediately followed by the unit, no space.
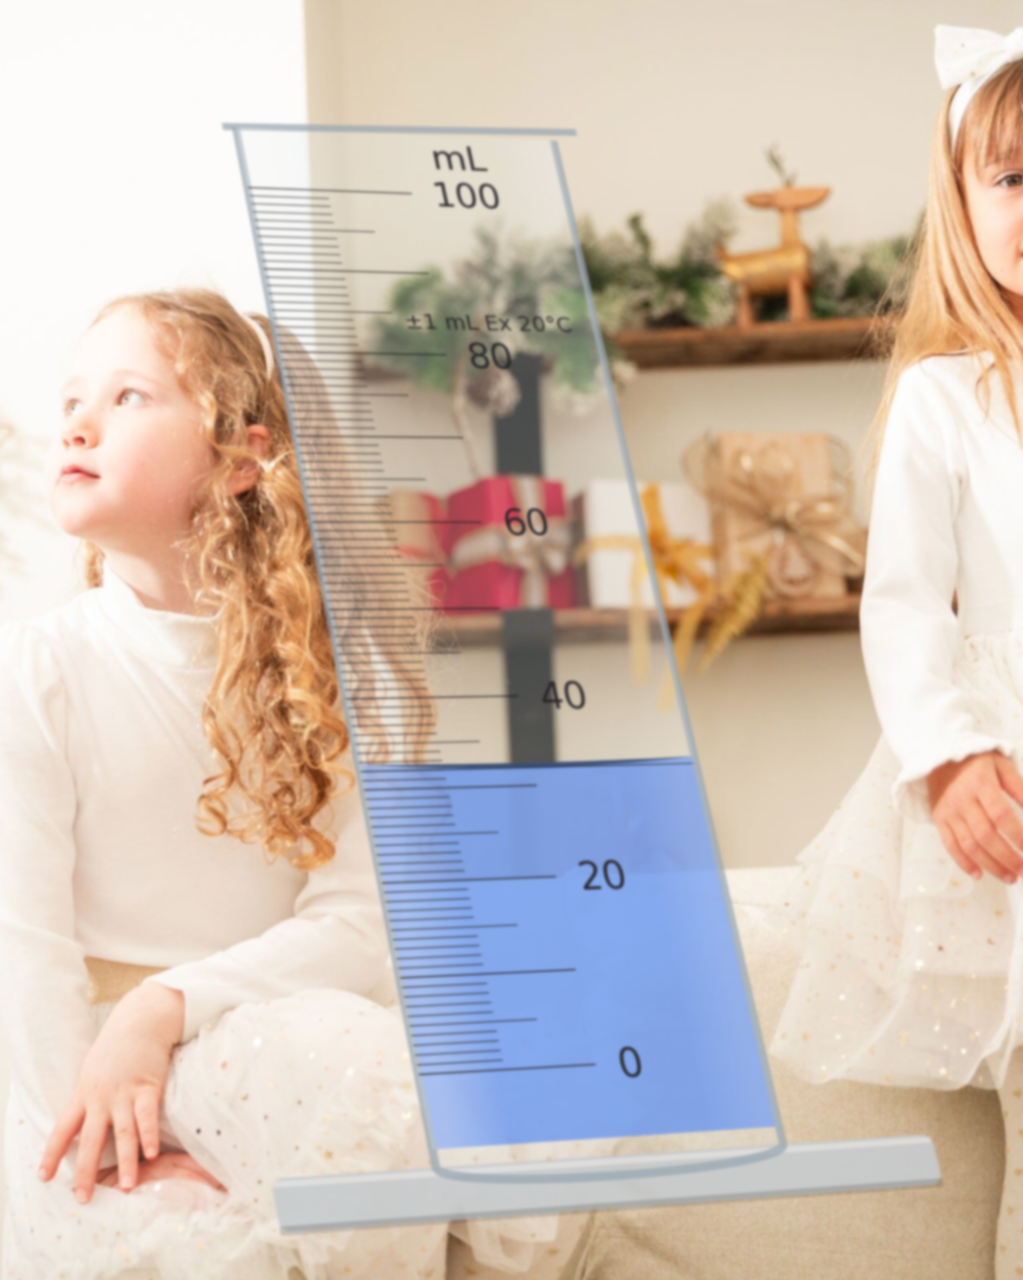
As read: 32mL
